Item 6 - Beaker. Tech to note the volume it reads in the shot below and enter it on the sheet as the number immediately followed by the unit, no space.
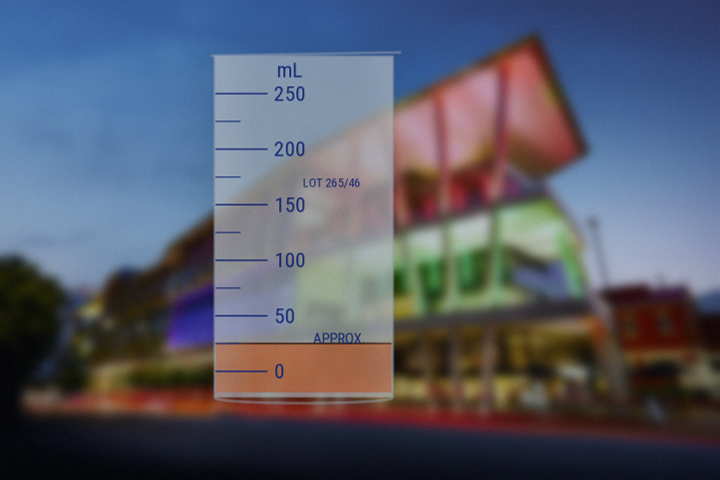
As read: 25mL
